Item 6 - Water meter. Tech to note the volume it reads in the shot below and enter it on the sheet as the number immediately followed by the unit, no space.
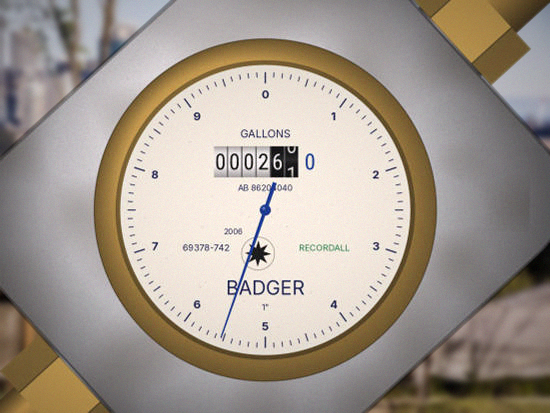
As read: 2605.5gal
